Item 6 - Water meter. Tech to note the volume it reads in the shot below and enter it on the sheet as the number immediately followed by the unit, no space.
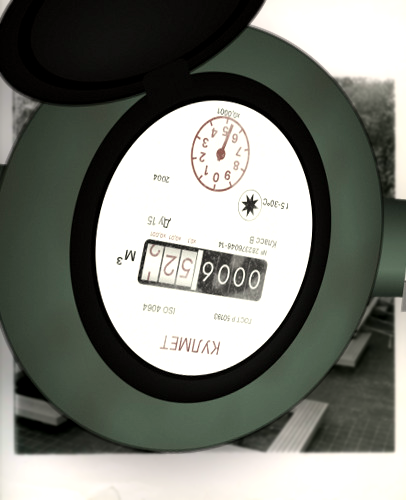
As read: 6.5215m³
